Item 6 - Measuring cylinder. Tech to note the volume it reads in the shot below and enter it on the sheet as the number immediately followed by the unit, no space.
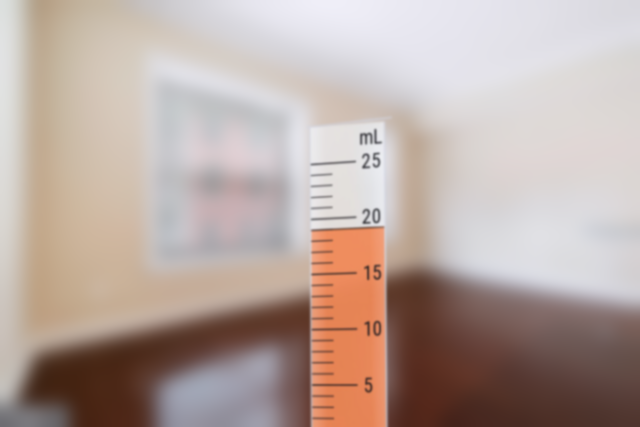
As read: 19mL
